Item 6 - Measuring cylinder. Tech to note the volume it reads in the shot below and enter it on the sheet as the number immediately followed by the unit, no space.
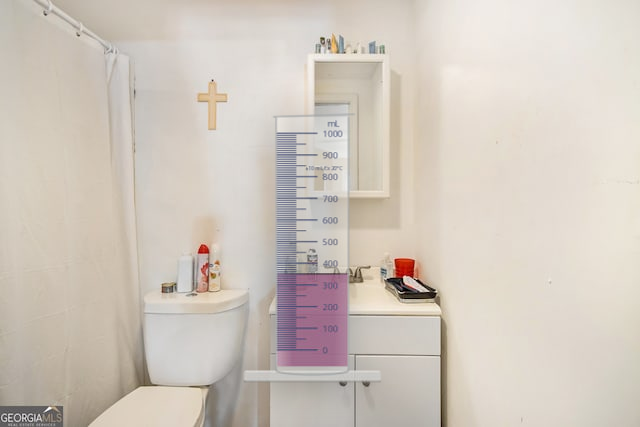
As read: 350mL
